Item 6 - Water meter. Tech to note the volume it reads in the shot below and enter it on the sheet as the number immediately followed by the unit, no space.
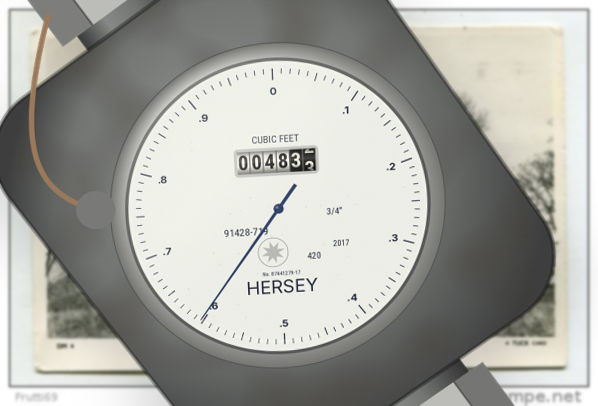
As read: 4832.60ft³
